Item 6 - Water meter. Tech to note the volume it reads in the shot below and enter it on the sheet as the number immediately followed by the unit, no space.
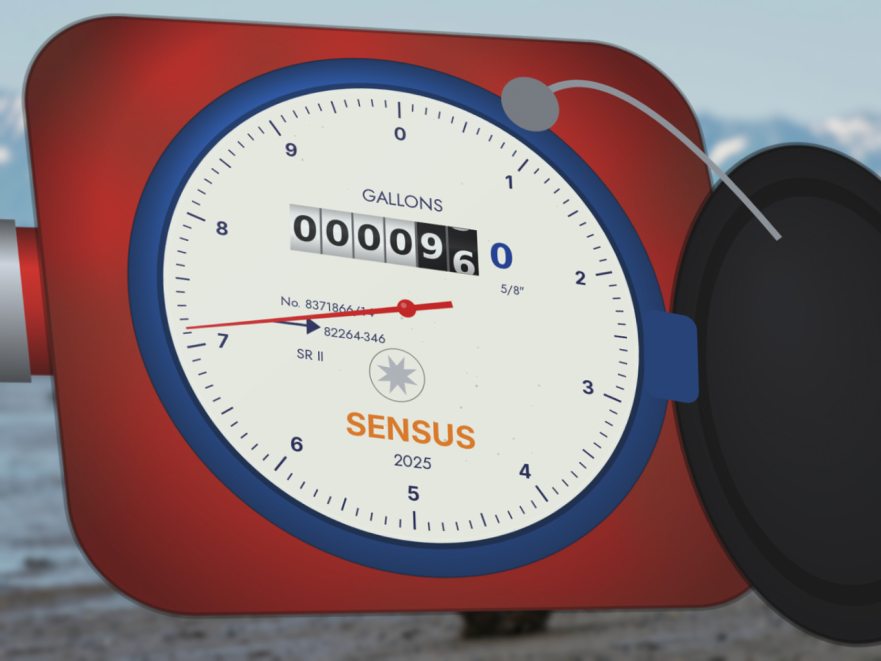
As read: 957.1gal
